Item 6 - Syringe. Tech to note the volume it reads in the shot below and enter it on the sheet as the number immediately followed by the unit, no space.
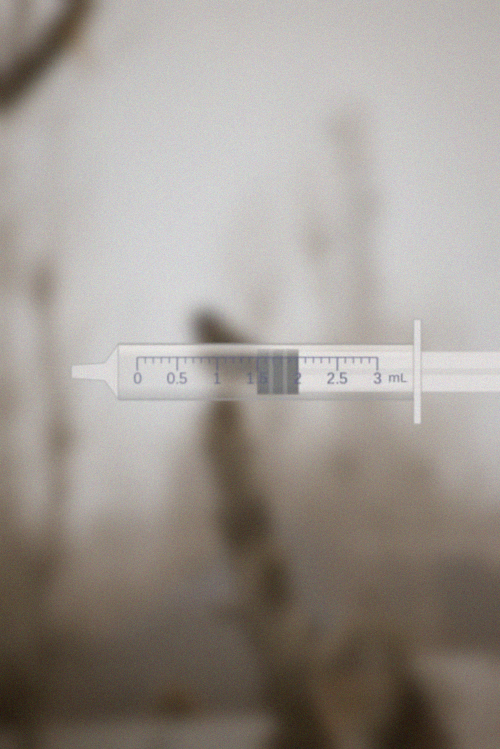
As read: 1.5mL
